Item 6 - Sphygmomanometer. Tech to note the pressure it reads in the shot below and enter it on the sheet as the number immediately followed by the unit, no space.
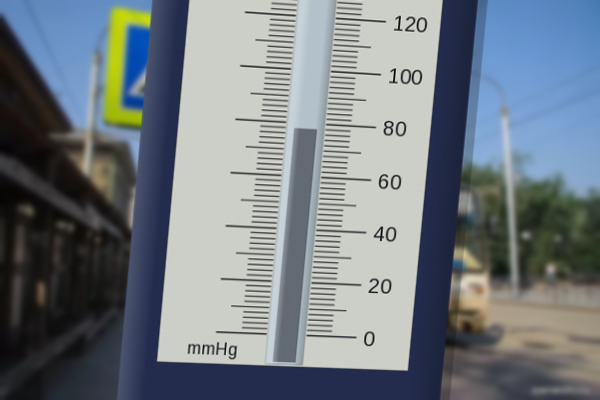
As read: 78mmHg
